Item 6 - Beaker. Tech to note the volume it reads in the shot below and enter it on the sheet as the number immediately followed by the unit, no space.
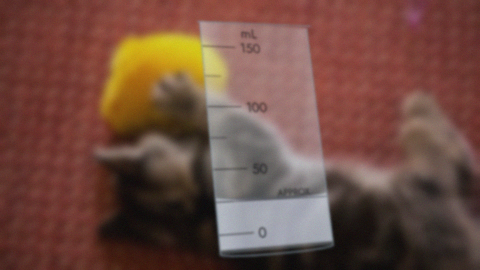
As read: 25mL
